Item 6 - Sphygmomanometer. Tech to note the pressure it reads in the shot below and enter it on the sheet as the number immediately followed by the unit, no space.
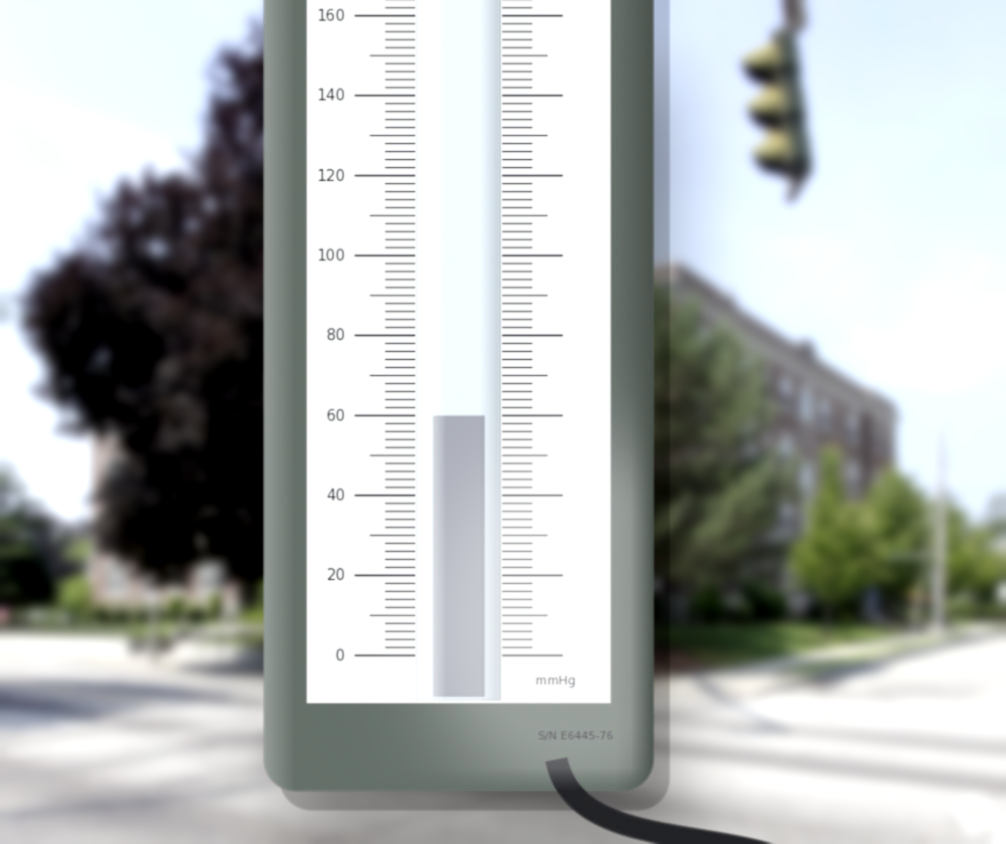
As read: 60mmHg
